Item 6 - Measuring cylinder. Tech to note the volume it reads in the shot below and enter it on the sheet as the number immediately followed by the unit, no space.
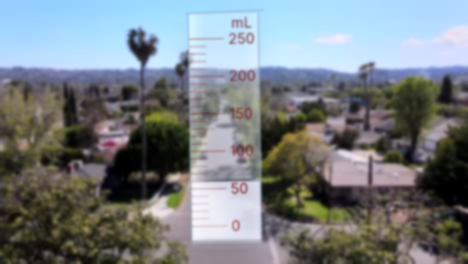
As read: 60mL
